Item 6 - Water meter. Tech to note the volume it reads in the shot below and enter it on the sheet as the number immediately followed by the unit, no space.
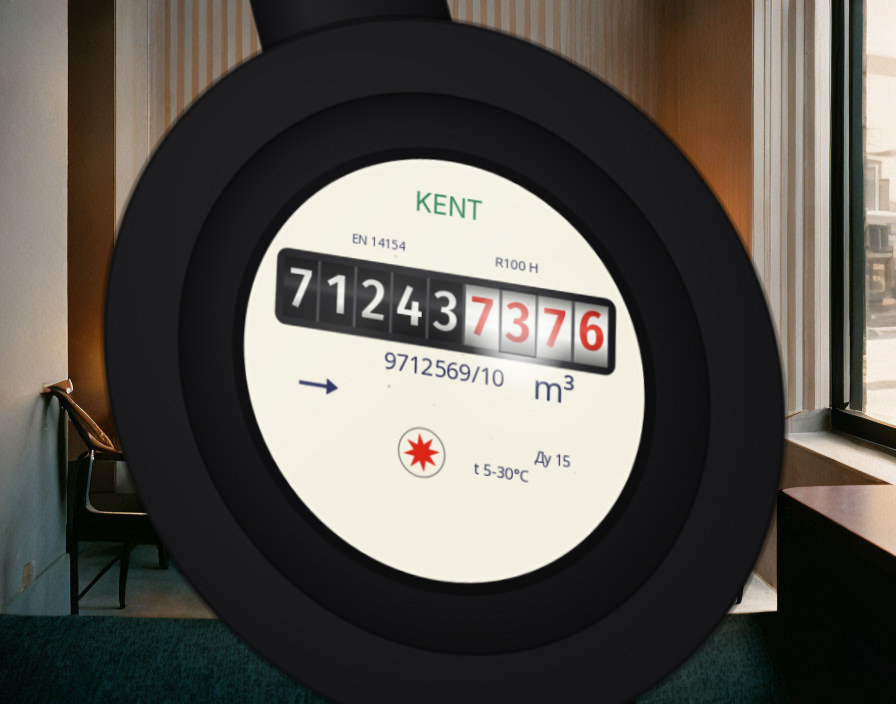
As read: 71243.7376m³
